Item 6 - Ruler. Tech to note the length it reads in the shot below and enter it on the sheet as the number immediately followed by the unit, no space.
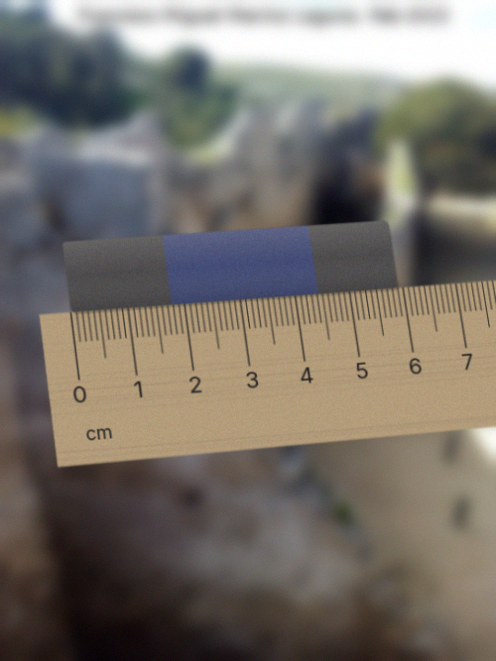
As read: 5.9cm
